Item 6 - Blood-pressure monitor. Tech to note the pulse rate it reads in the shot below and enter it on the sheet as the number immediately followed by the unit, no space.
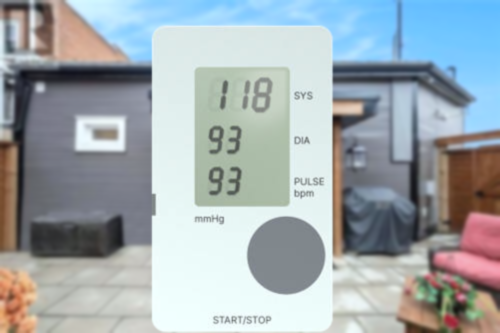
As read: 93bpm
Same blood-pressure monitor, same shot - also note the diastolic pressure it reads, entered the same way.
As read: 93mmHg
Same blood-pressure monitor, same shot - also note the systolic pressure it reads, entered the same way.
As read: 118mmHg
